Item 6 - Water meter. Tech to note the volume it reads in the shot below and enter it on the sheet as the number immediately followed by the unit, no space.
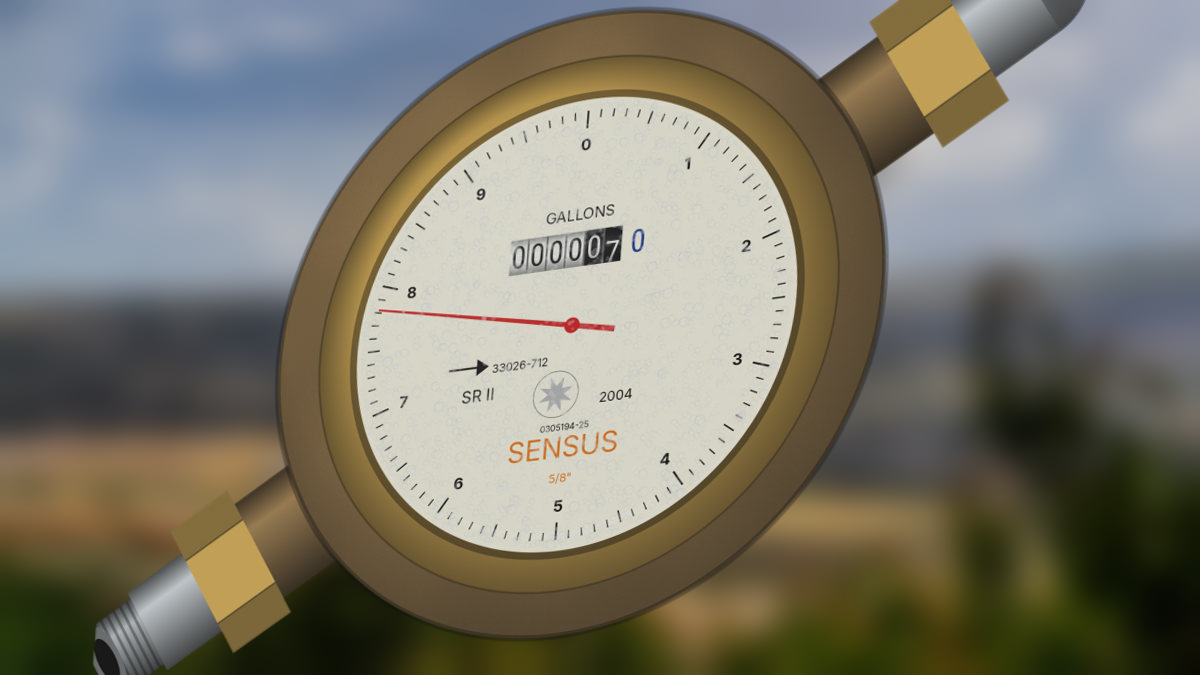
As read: 67.8gal
